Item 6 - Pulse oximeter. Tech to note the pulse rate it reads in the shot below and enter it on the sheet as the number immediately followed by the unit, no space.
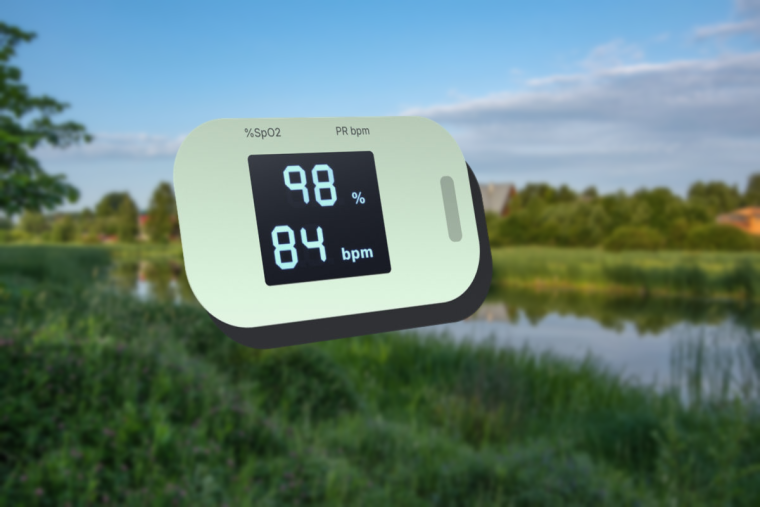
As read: 84bpm
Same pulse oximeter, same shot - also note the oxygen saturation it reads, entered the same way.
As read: 98%
